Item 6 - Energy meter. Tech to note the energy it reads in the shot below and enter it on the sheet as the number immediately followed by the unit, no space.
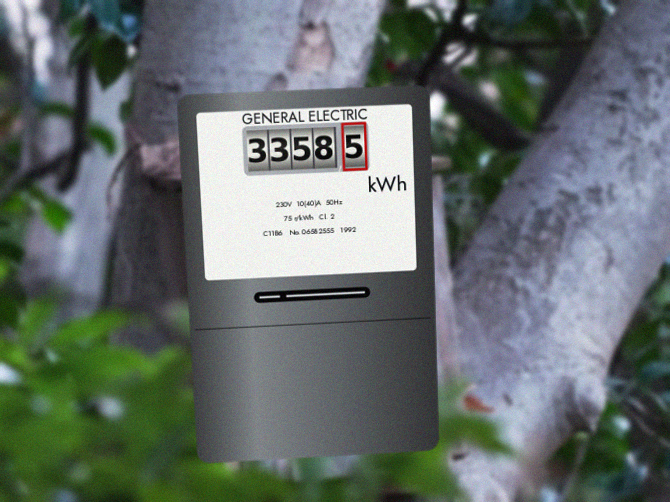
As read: 3358.5kWh
